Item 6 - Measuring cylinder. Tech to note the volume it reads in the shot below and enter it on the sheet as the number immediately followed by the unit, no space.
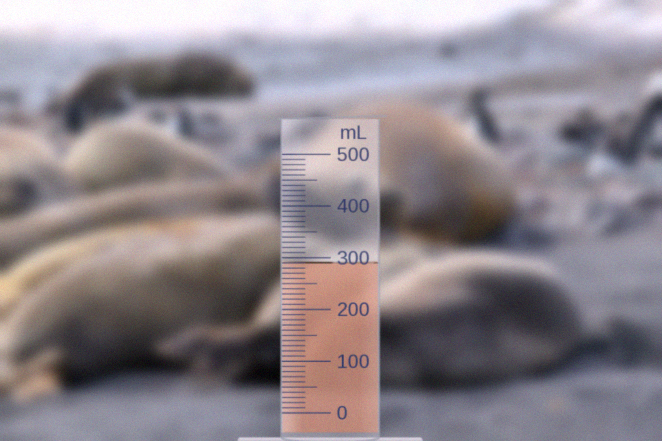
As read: 290mL
